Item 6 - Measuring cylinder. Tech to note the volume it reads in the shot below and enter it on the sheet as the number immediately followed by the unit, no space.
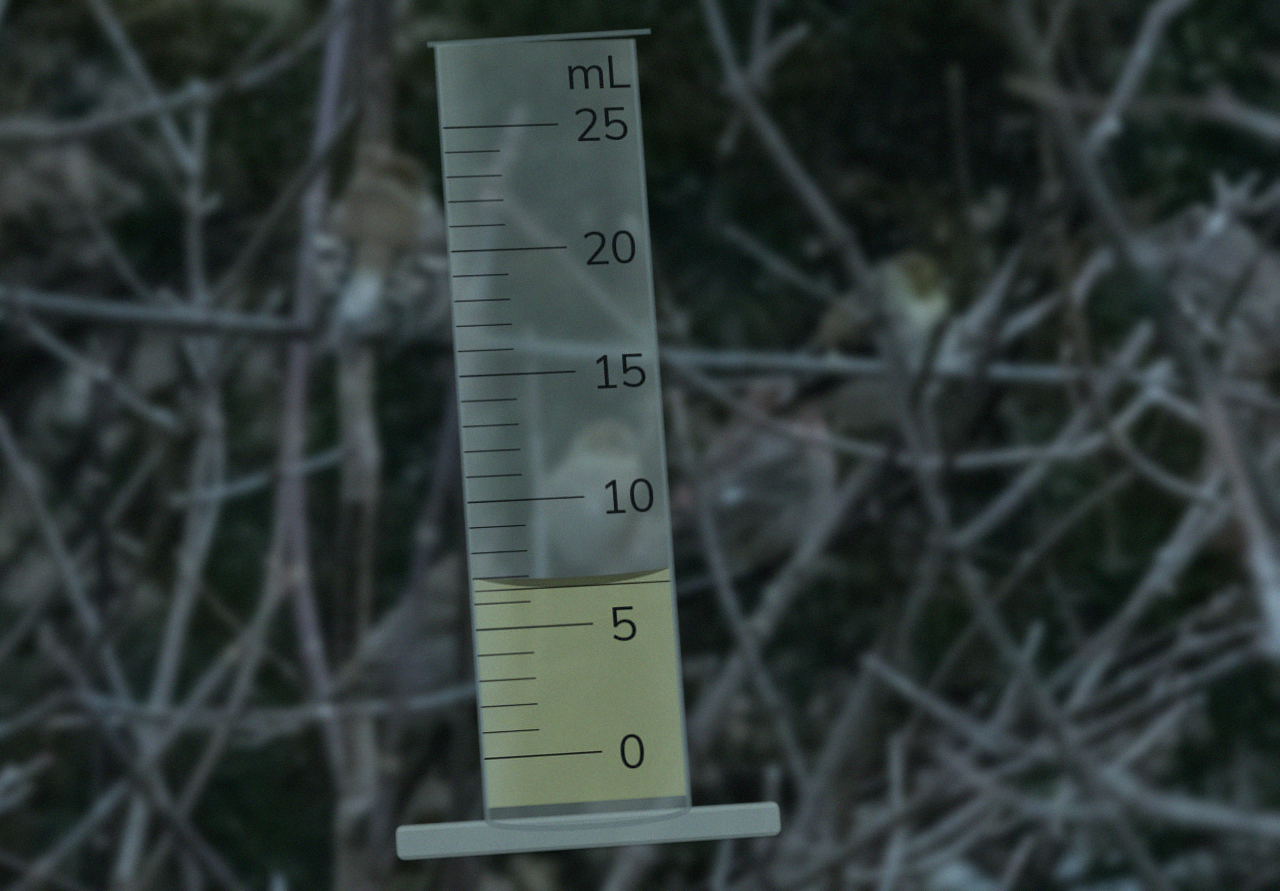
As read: 6.5mL
